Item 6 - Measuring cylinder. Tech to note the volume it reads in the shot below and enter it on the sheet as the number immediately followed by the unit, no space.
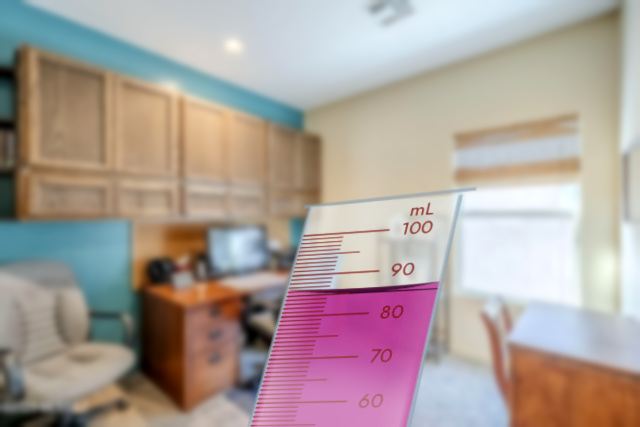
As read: 85mL
